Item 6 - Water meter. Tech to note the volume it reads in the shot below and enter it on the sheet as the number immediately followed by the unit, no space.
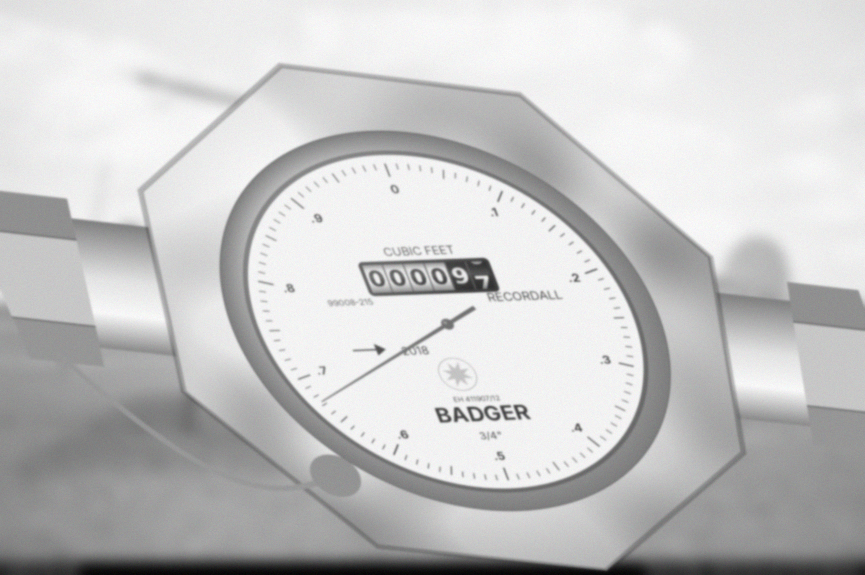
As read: 96.67ft³
